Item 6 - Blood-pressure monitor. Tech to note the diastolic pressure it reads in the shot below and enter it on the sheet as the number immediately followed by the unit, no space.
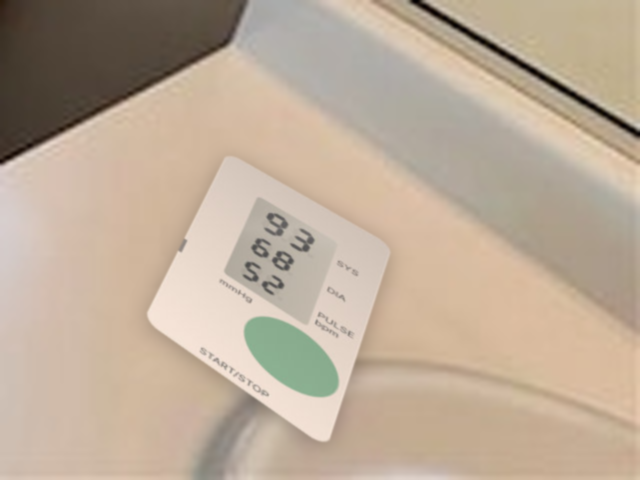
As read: 68mmHg
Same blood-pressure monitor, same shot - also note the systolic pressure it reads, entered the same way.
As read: 93mmHg
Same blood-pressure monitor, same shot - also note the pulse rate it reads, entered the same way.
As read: 52bpm
